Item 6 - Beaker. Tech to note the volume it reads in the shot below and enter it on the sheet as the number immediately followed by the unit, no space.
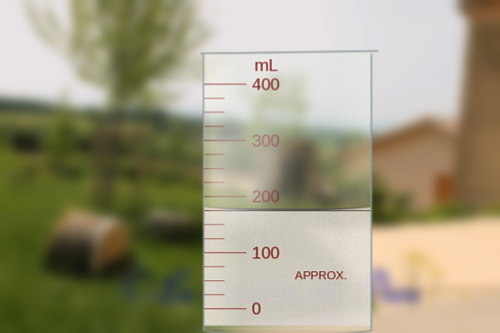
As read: 175mL
